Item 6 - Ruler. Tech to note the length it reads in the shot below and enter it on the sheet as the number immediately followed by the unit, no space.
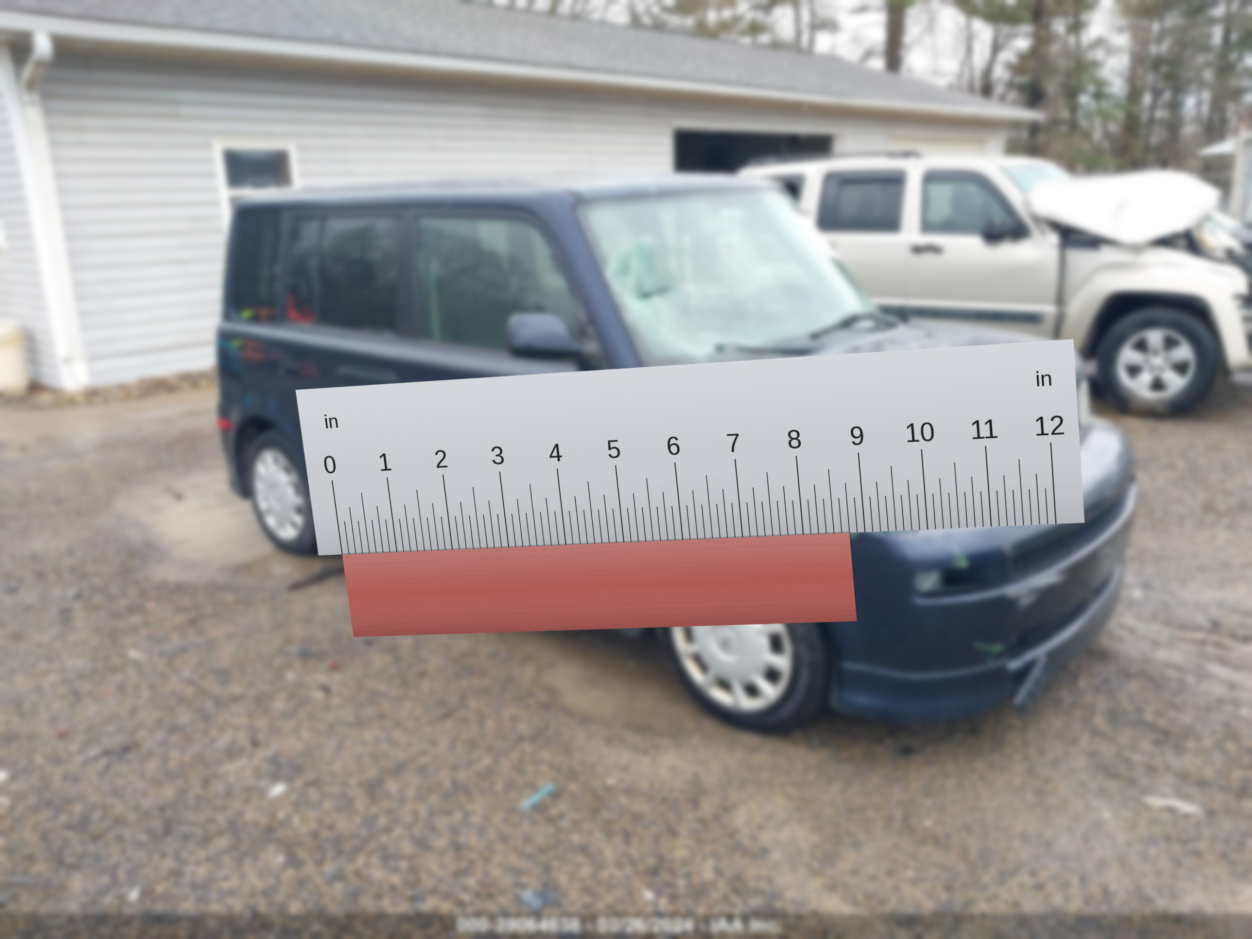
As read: 8.75in
